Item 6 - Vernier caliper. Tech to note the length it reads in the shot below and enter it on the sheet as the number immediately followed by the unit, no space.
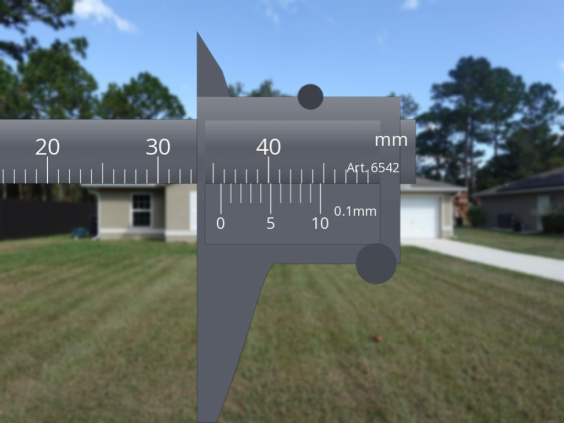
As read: 35.7mm
